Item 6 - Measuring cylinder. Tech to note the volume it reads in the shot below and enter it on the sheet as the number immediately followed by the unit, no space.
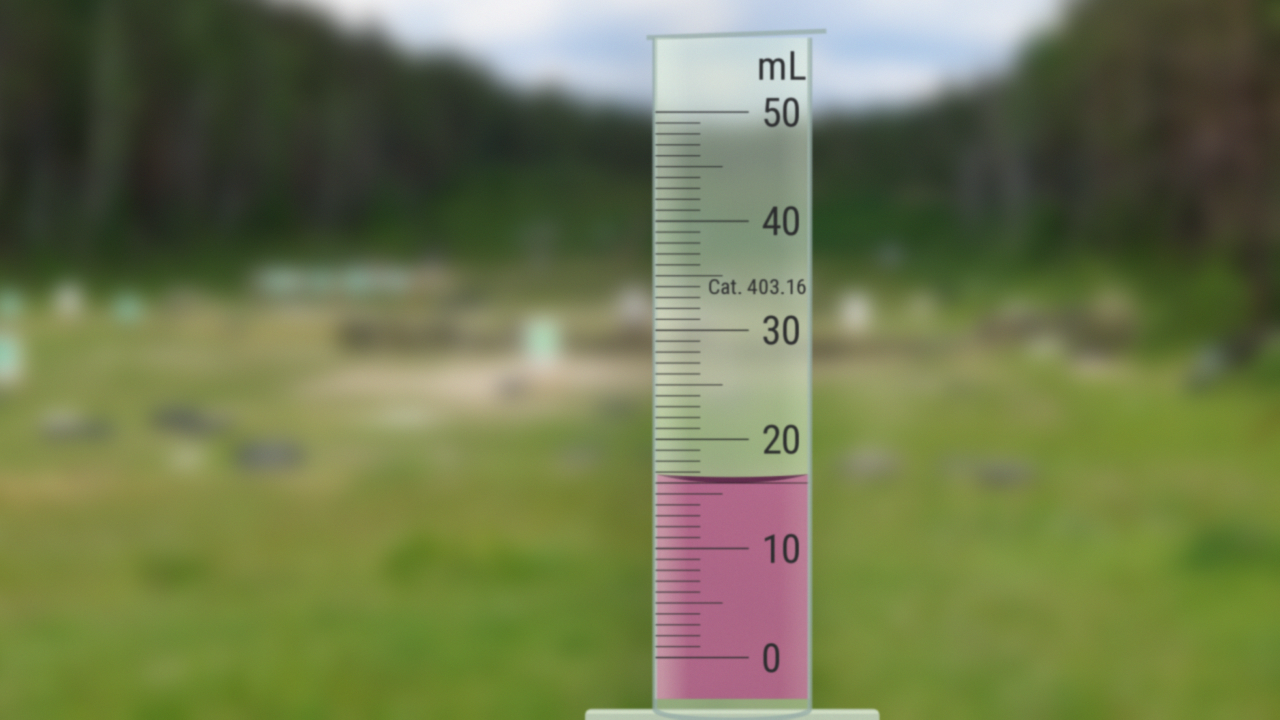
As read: 16mL
